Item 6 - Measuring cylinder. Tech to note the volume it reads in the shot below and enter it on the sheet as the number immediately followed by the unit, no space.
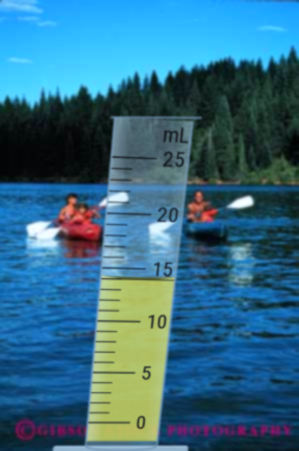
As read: 14mL
